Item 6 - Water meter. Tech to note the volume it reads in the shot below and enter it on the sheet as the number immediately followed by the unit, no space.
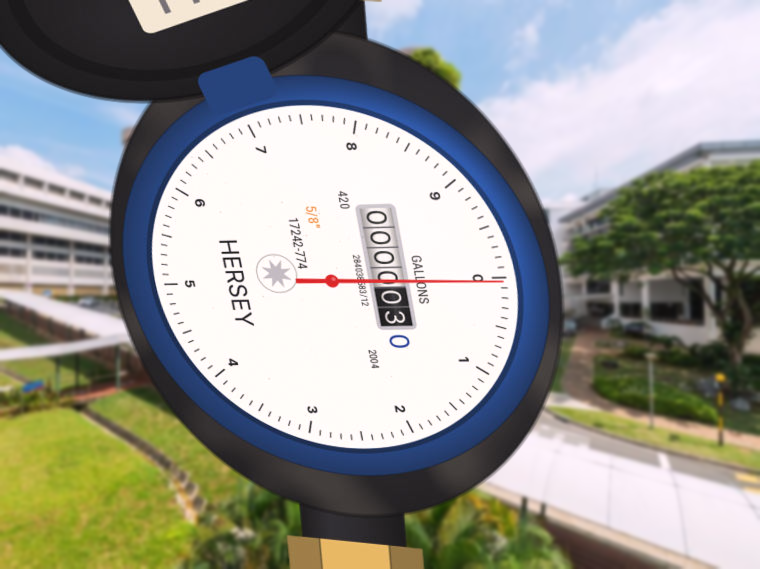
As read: 30.0gal
